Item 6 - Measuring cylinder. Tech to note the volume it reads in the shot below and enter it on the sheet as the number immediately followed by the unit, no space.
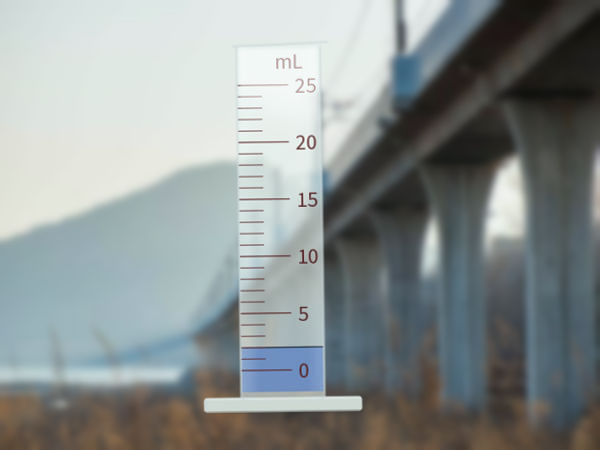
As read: 2mL
